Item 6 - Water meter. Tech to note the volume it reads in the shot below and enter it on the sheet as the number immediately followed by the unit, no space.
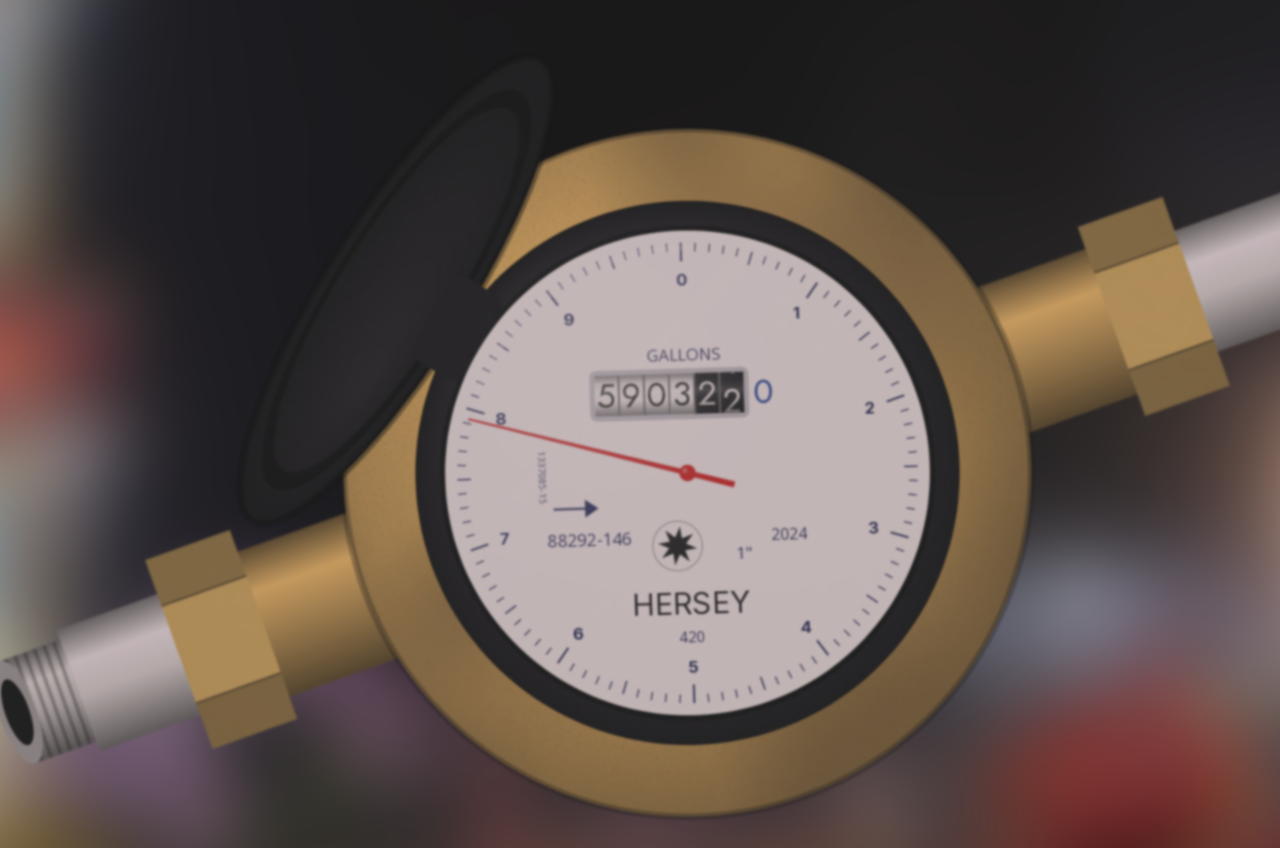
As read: 5903217.9gal
